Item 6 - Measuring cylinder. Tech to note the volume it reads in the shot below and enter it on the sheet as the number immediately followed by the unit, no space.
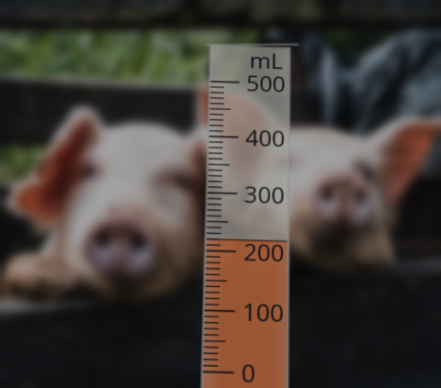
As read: 220mL
